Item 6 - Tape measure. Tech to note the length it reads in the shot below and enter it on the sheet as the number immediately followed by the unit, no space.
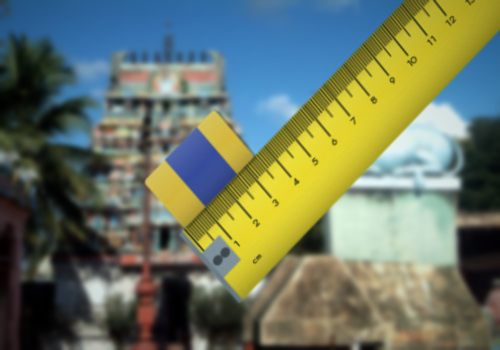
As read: 3.5cm
